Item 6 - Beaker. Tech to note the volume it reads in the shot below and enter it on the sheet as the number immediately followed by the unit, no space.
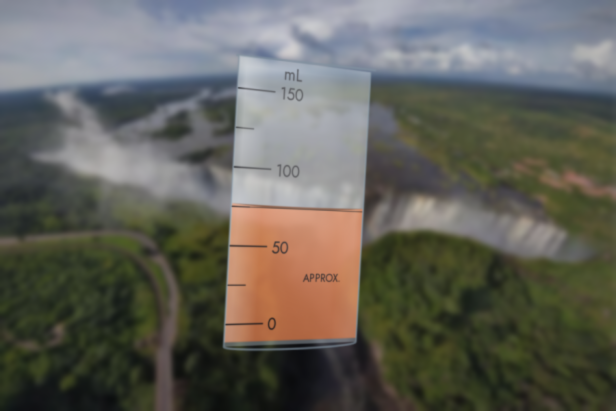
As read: 75mL
